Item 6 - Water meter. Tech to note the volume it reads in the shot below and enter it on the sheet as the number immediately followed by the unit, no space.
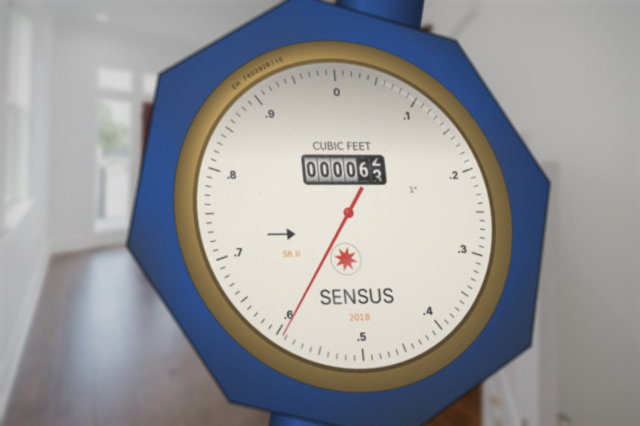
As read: 62.59ft³
